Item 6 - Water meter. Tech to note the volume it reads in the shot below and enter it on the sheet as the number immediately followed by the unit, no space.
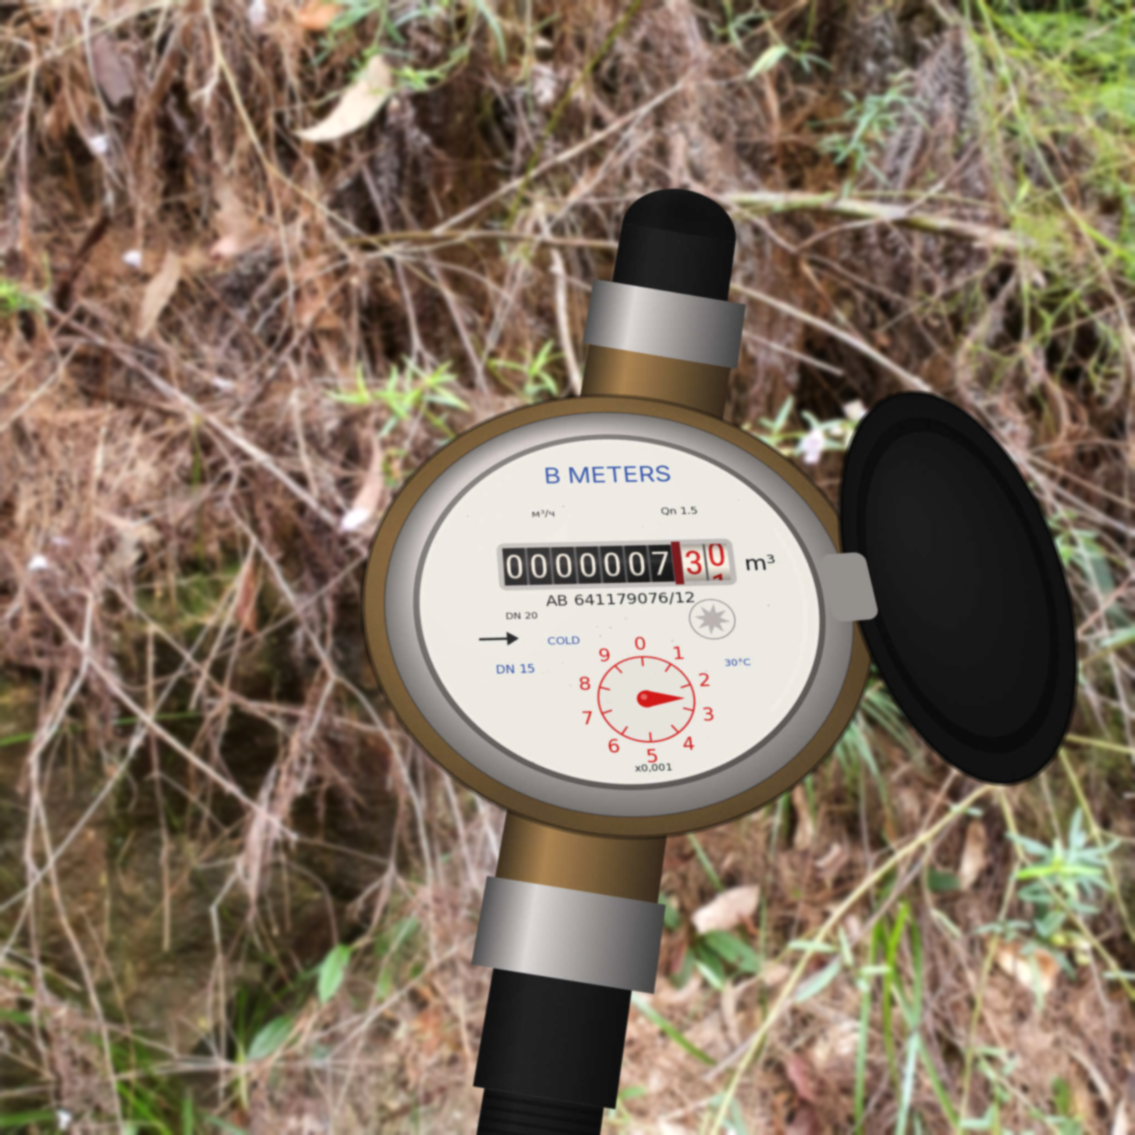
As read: 7.302m³
